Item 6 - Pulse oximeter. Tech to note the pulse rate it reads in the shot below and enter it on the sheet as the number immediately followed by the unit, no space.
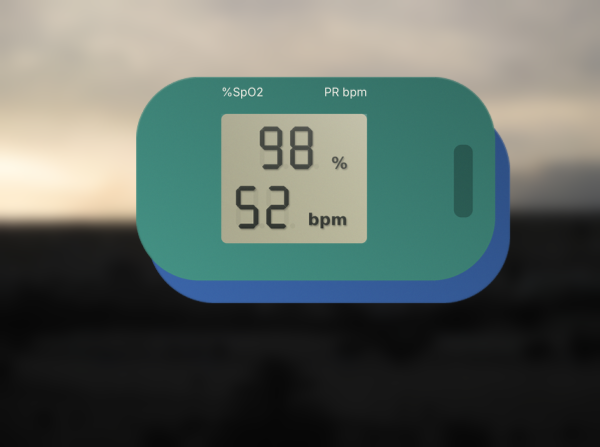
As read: 52bpm
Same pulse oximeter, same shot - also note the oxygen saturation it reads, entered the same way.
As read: 98%
